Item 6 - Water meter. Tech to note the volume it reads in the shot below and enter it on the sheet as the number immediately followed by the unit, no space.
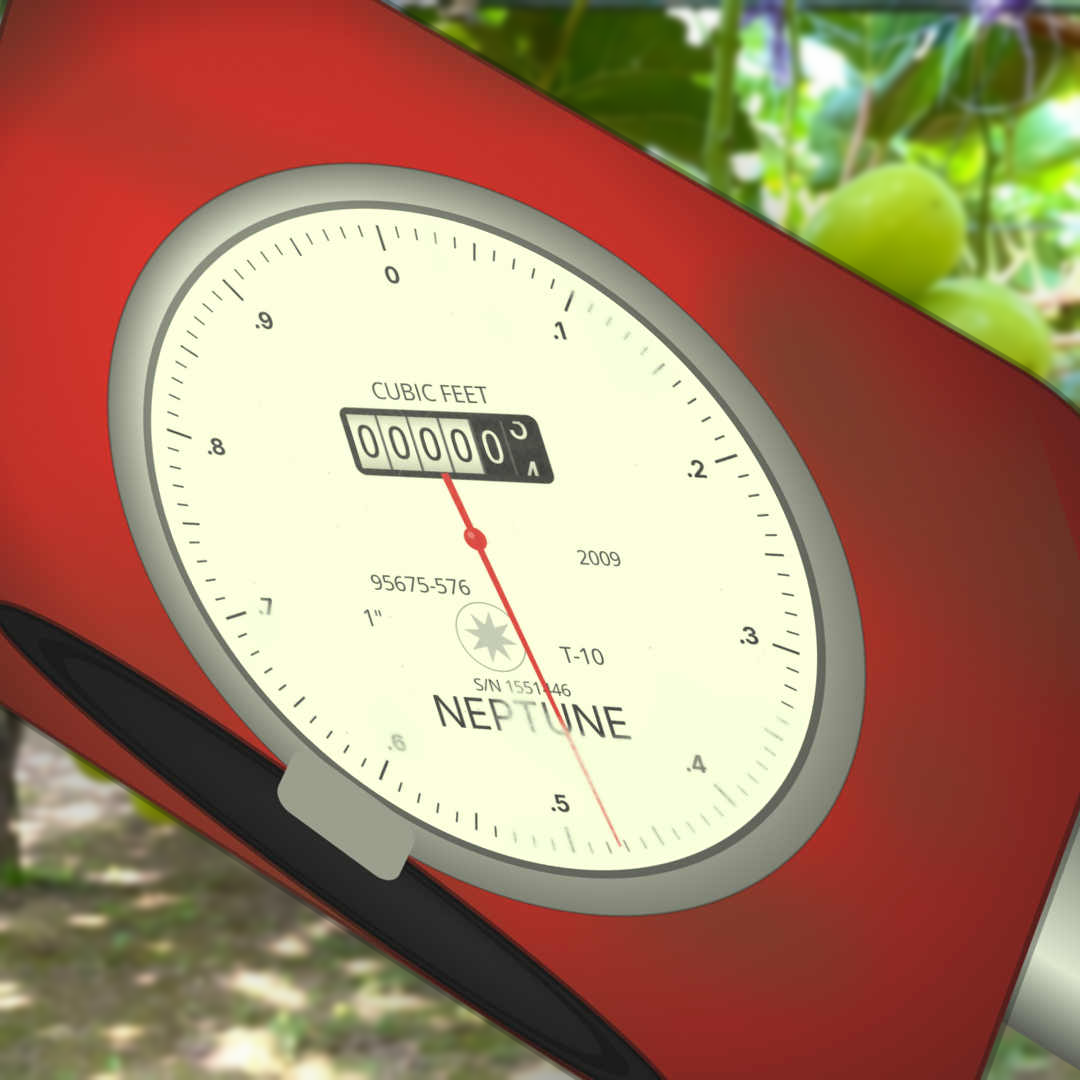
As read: 3.47ft³
